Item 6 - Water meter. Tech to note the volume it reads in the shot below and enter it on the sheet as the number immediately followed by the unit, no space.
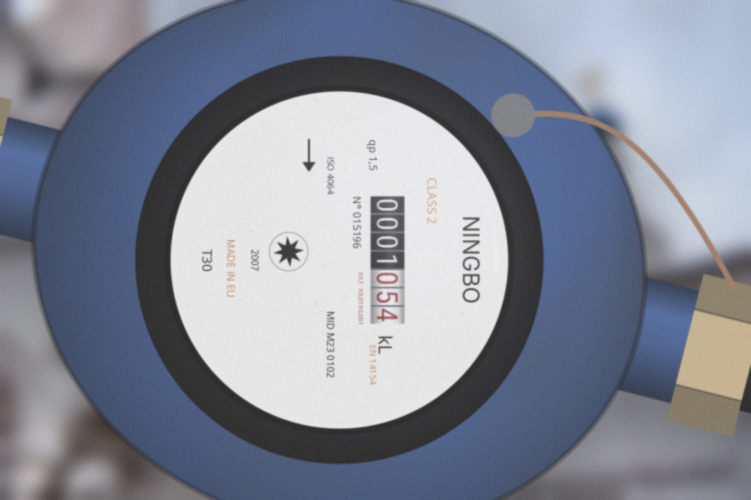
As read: 1.054kL
